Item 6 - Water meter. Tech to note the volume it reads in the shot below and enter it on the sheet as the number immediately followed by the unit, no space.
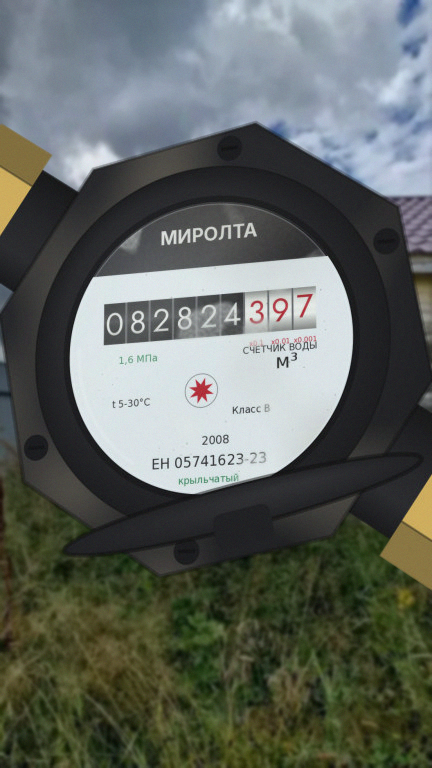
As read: 82824.397m³
